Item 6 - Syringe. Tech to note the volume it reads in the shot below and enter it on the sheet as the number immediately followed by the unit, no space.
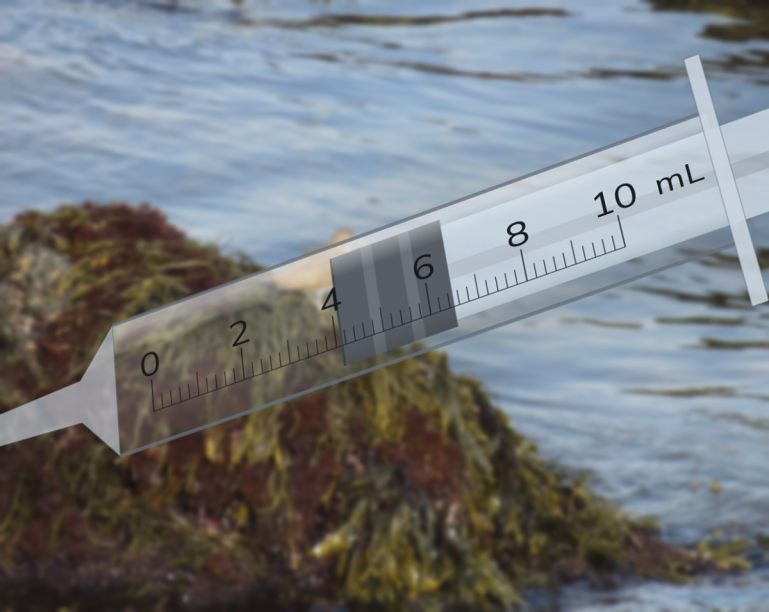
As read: 4.1mL
